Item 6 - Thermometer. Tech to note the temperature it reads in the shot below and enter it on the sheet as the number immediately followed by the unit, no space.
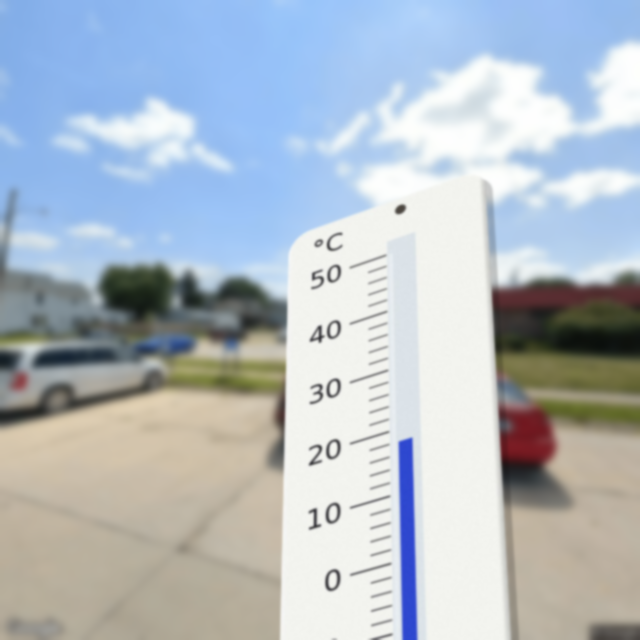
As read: 18°C
